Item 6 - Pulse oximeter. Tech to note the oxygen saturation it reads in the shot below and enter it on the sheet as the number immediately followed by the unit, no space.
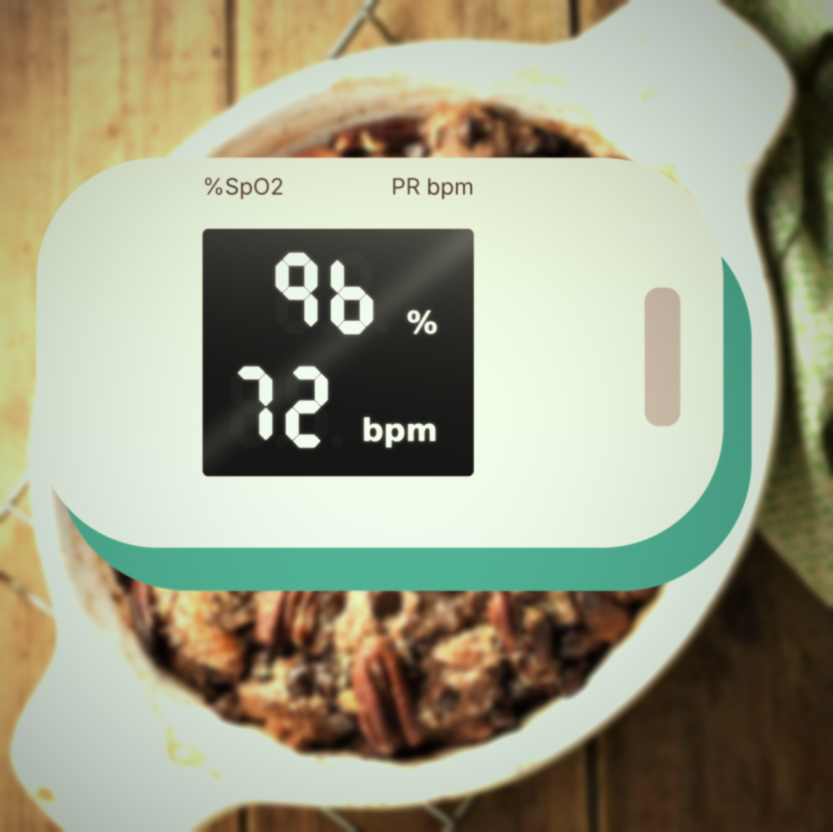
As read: 96%
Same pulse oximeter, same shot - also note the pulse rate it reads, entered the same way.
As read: 72bpm
